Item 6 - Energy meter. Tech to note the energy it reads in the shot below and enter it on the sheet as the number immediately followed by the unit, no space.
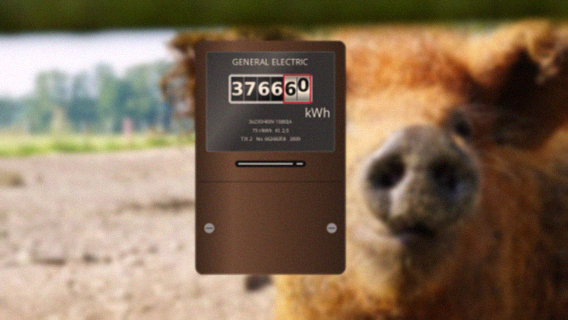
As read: 3766.60kWh
